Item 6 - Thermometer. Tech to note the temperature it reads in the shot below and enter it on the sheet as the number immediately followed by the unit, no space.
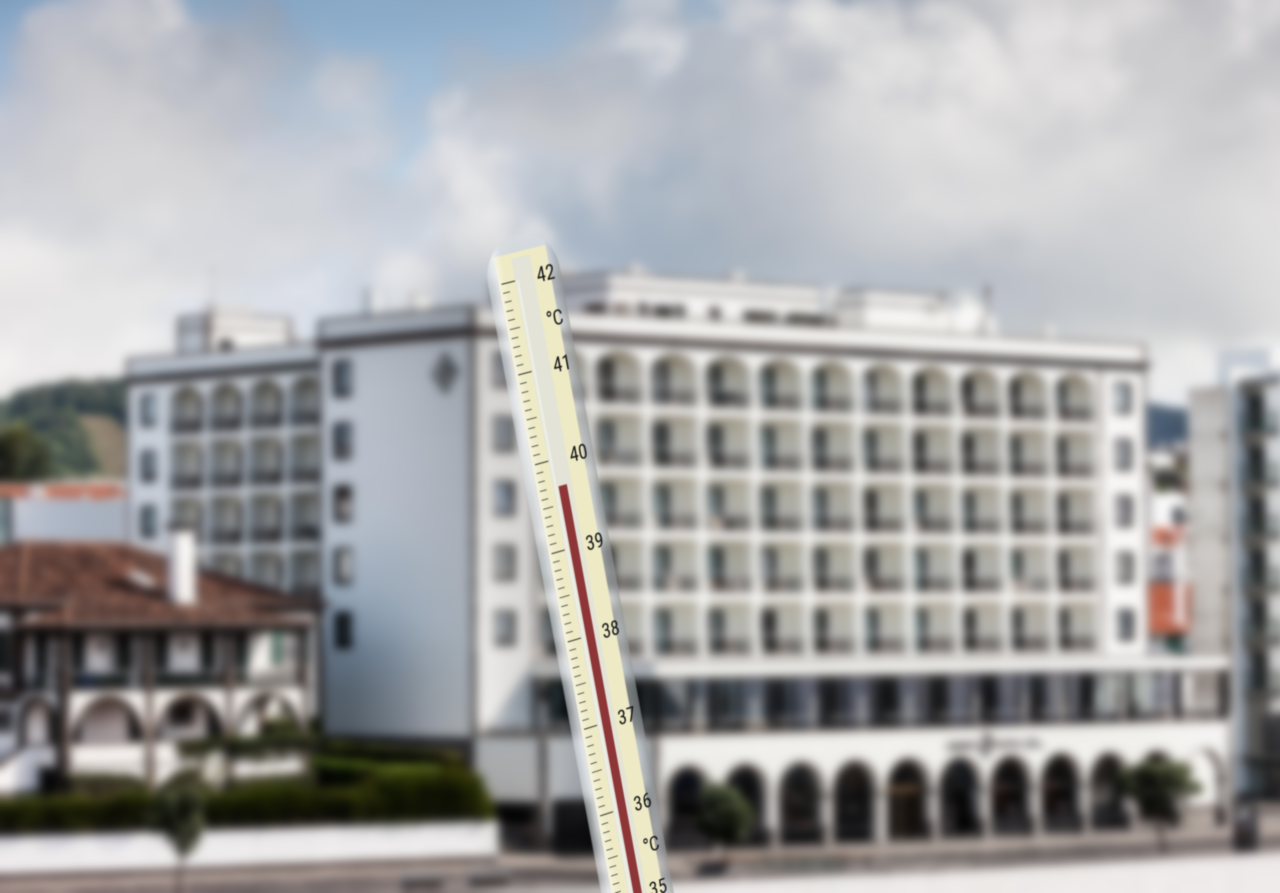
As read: 39.7°C
